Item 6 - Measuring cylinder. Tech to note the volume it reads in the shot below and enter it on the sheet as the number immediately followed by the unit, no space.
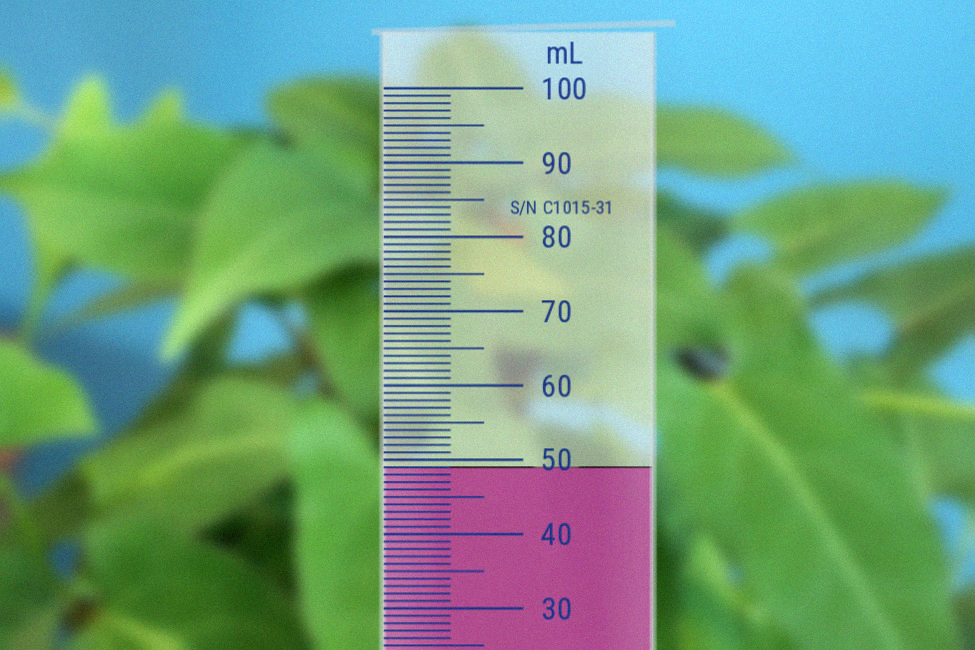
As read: 49mL
